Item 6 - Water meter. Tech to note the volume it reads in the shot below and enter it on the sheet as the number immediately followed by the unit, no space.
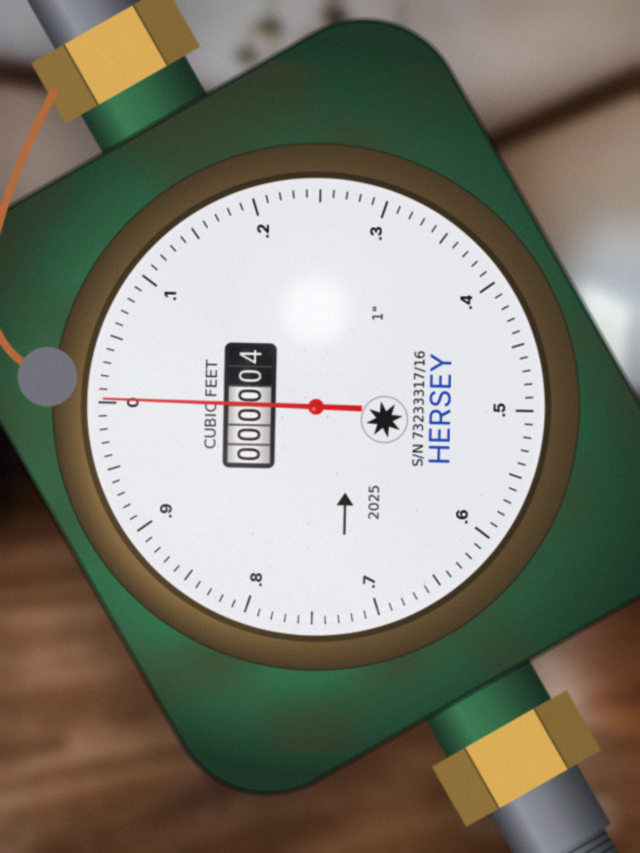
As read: 4.00ft³
